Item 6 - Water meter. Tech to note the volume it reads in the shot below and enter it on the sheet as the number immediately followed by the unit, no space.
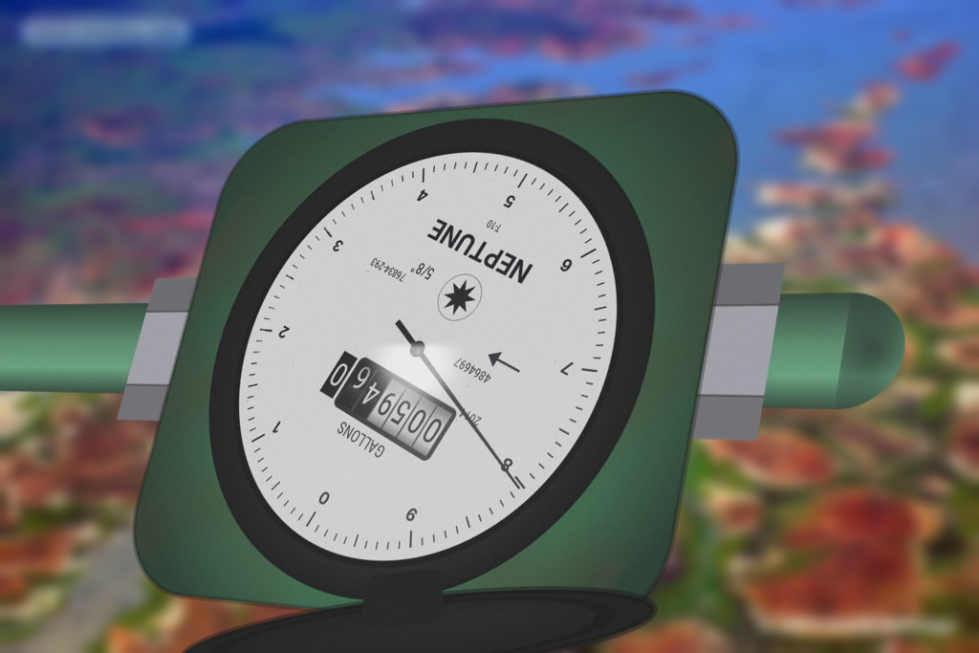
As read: 59458.0gal
